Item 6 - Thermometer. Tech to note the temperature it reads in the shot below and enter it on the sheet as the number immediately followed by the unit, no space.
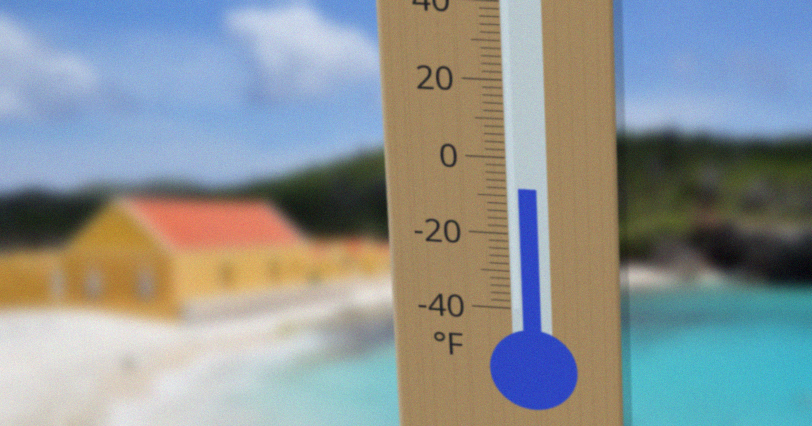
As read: -8°F
